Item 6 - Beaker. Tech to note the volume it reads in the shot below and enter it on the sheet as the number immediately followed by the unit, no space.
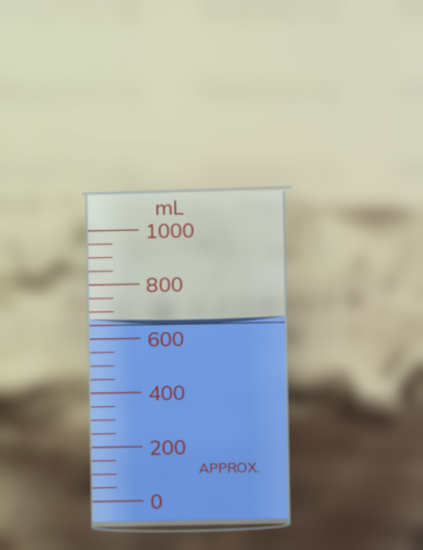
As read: 650mL
